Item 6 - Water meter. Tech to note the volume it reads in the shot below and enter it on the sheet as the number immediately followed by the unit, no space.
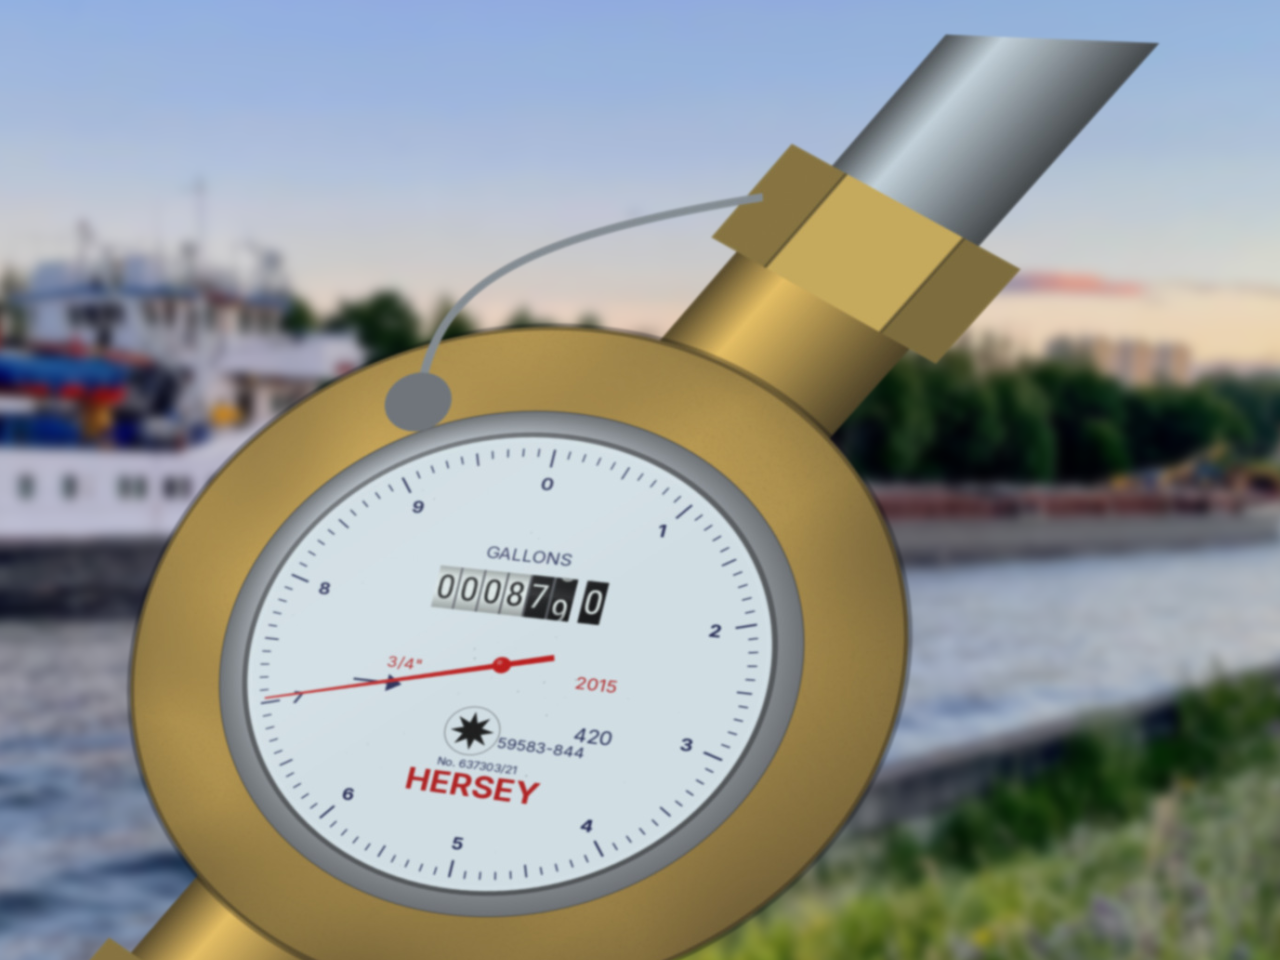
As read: 8787.0gal
